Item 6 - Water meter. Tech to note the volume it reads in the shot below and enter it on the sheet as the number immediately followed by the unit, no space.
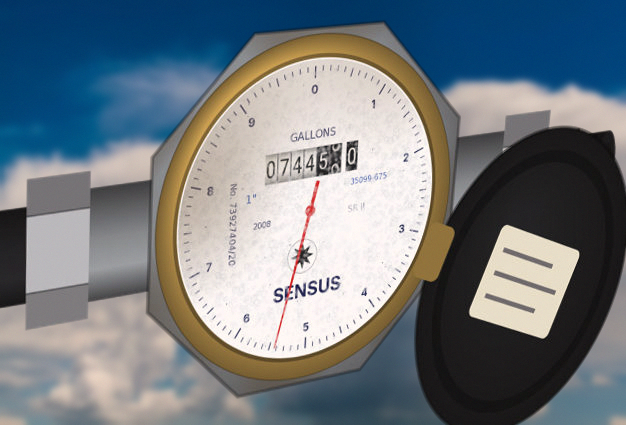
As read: 744585.4gal
